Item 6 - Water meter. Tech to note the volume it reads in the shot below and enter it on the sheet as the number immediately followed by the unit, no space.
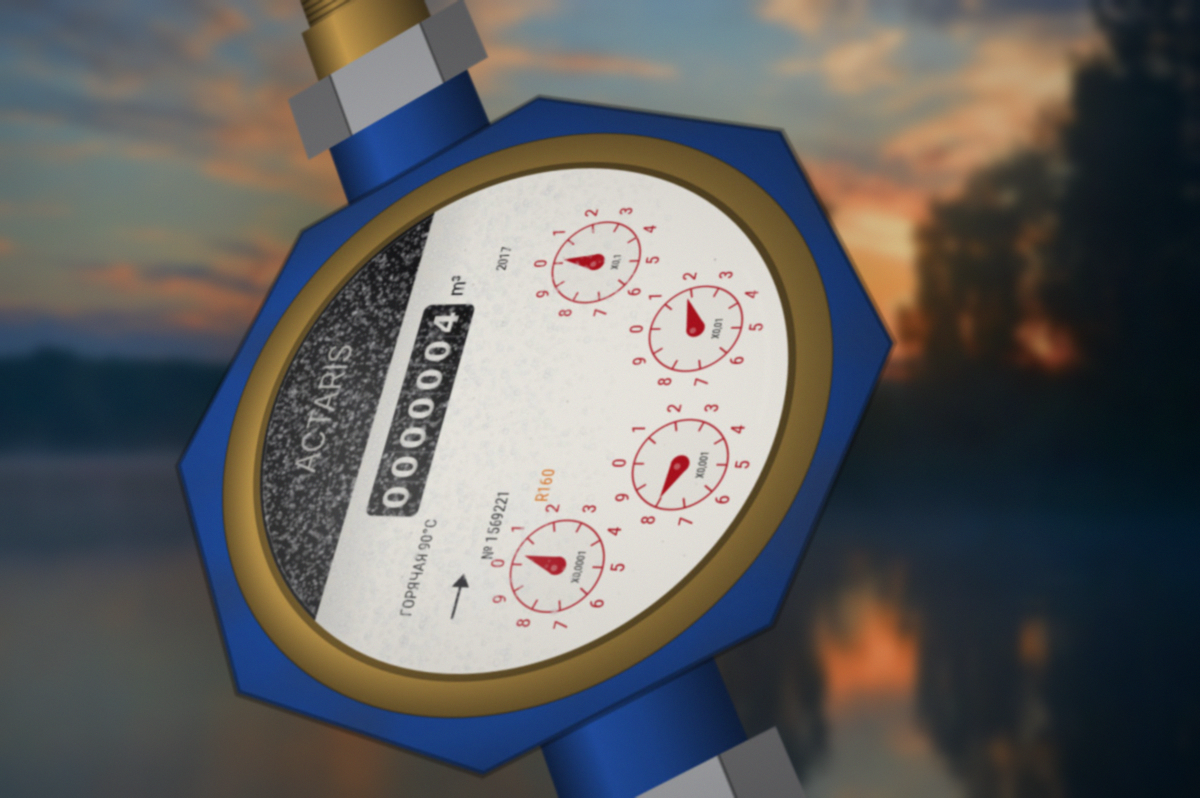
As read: 4.0180m³
